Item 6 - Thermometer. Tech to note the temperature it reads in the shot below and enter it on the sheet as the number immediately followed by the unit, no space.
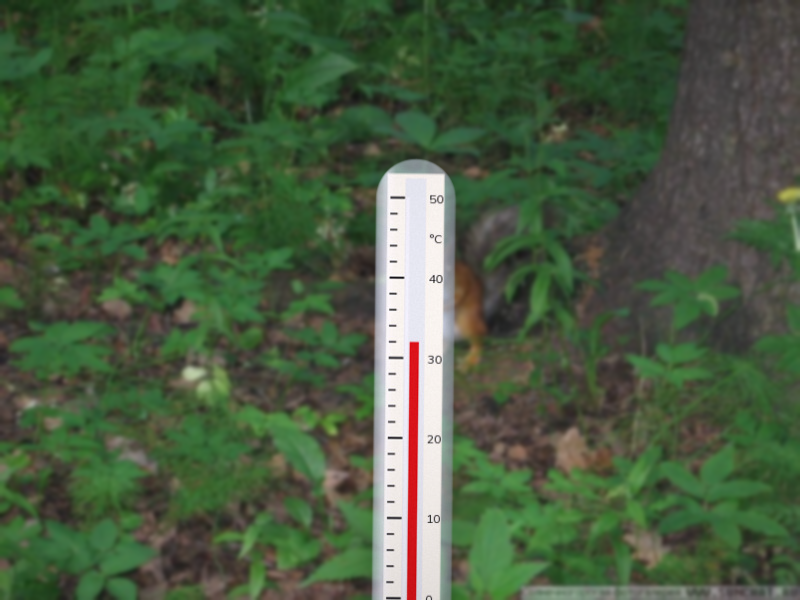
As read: 32°C
